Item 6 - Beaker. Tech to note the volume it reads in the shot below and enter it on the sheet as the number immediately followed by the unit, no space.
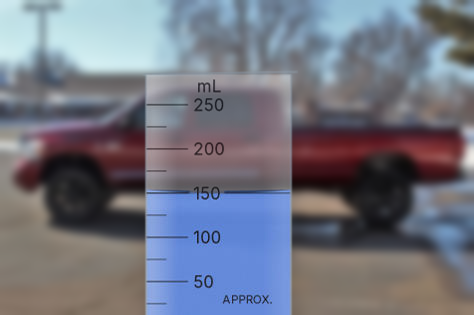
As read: 150mL
